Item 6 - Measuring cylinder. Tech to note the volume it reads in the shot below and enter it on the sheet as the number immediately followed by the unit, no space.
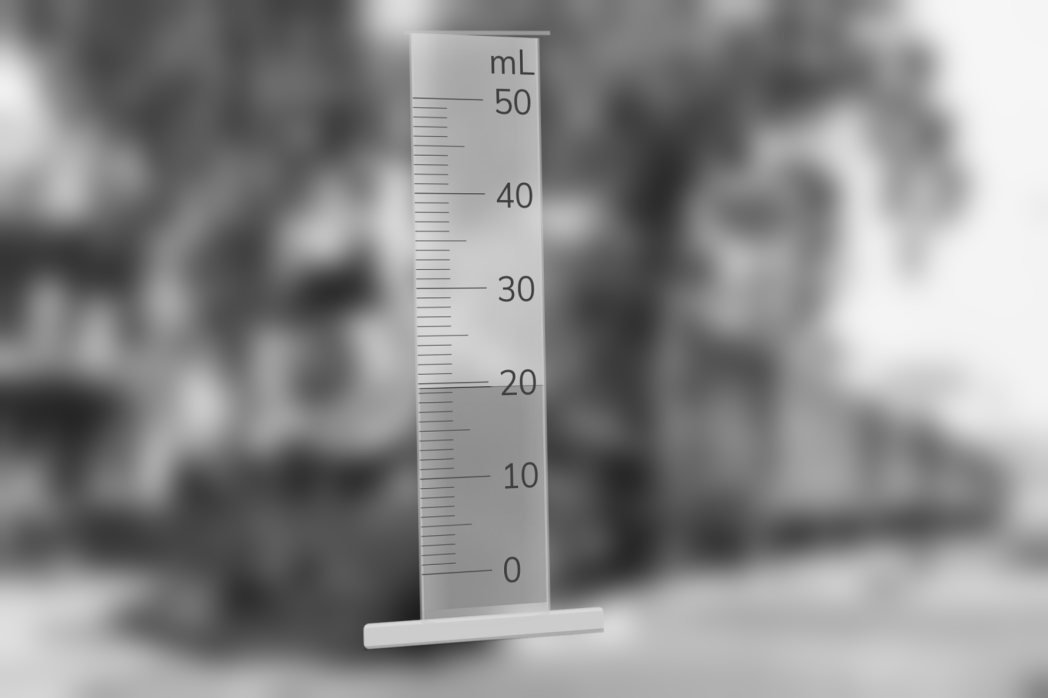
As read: 19.5mL
